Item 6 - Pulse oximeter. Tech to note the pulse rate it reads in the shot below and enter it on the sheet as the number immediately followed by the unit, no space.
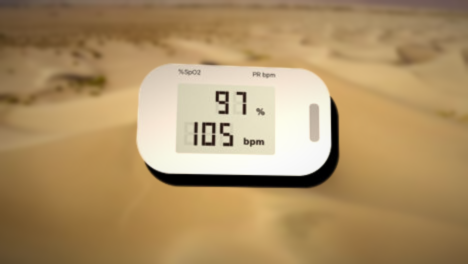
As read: 105bpm
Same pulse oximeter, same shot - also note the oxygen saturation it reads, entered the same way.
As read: 97%
